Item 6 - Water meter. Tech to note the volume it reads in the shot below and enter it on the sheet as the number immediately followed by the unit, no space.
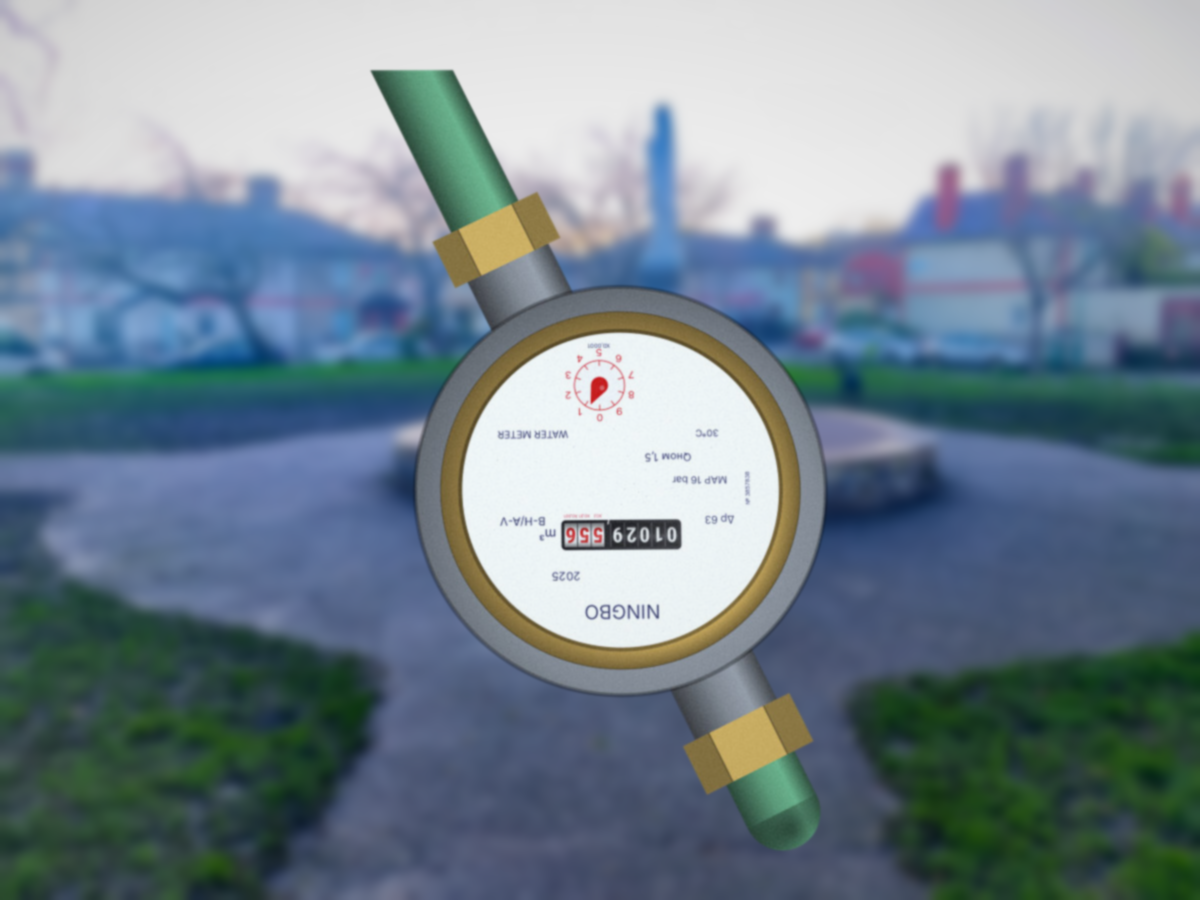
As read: 1029.5560m³
